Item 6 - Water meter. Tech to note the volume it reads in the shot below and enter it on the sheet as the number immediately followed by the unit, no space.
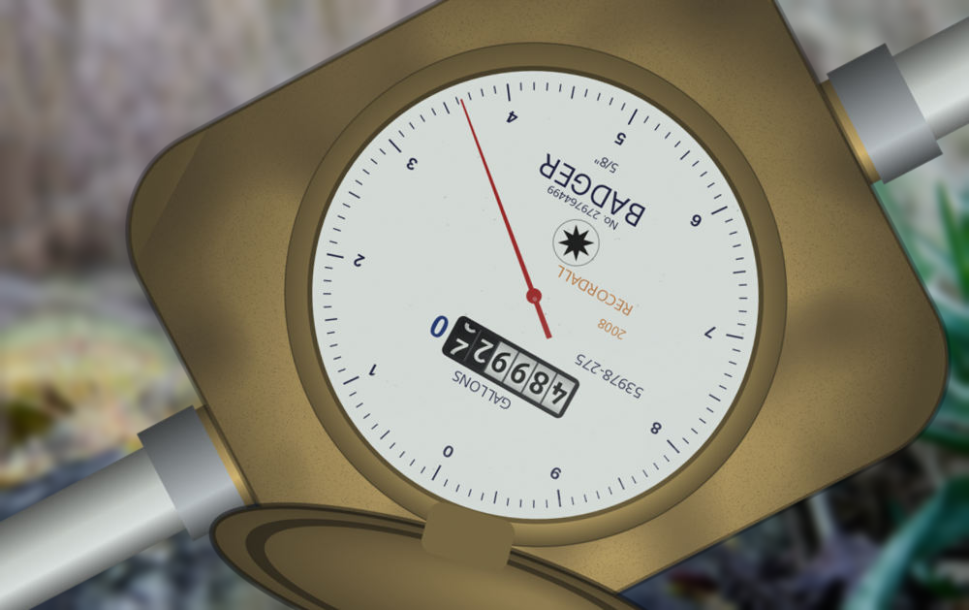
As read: 4899223.6gal
